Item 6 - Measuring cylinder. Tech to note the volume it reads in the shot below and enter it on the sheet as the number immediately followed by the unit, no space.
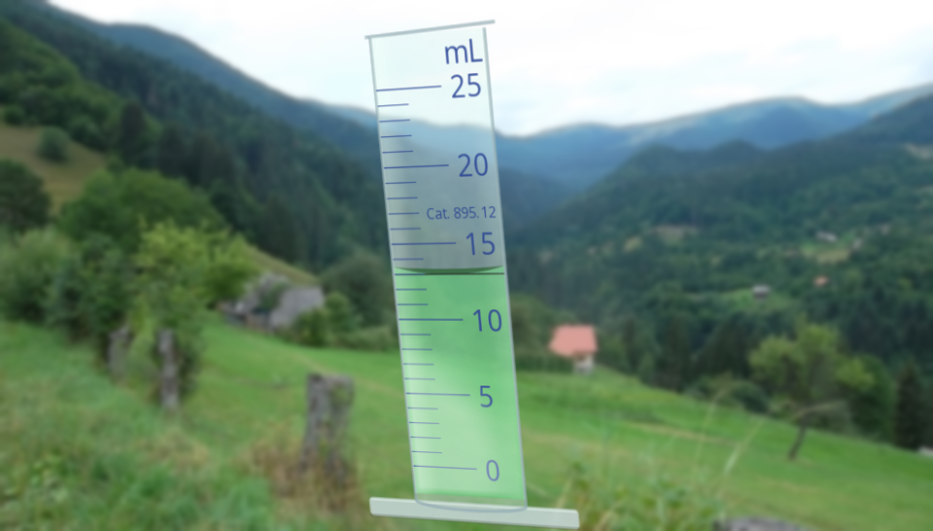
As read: 13mL
